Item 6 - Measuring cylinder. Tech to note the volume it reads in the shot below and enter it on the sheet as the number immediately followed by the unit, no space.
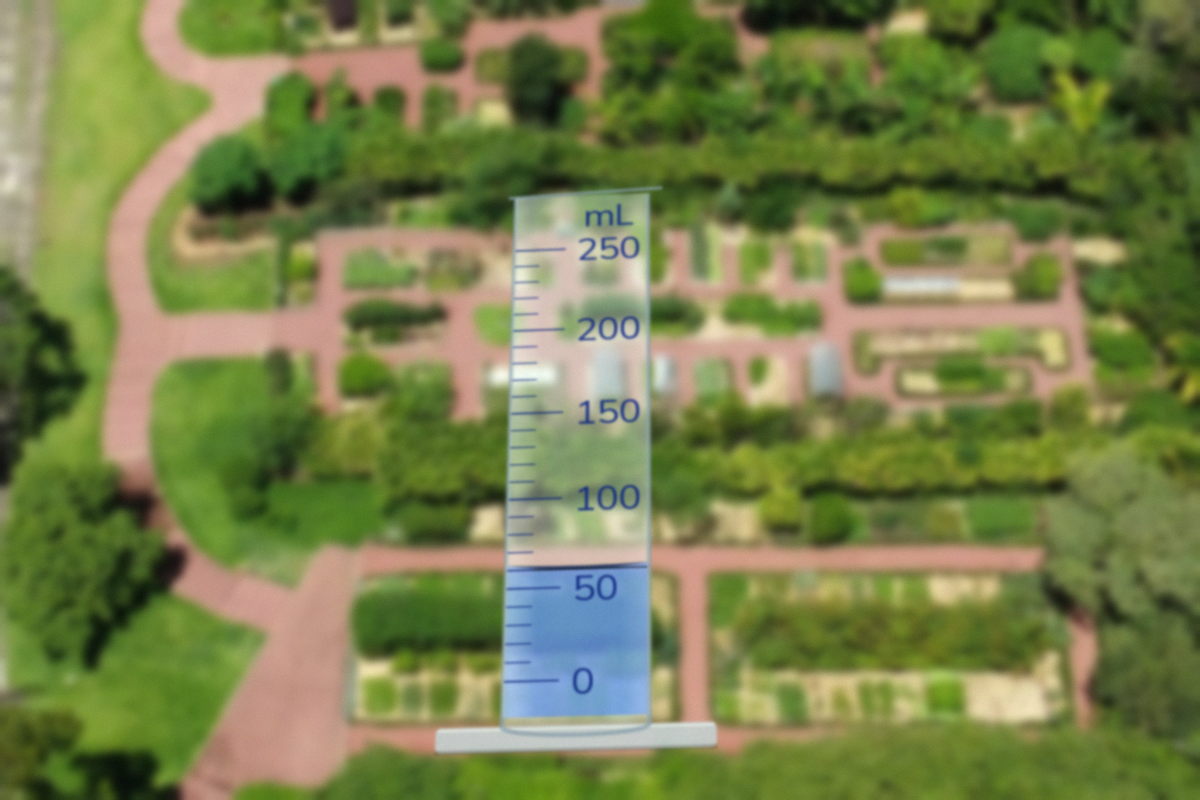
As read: 60mL
